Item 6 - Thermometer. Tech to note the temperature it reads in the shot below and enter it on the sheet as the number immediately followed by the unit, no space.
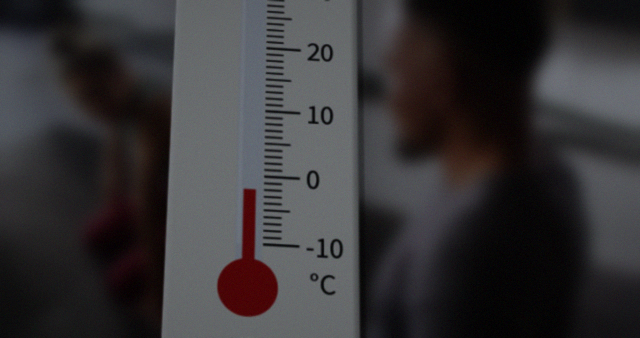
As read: -2°C
